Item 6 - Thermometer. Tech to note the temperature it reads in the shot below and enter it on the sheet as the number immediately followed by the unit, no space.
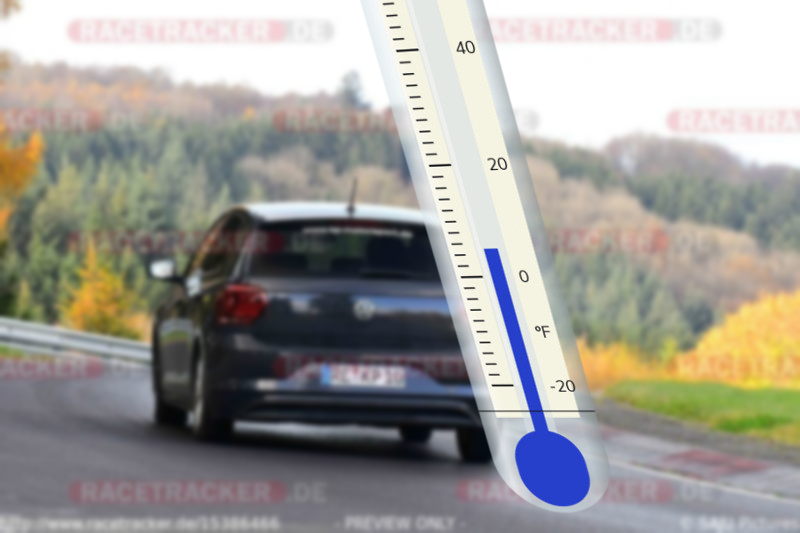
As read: 5°F
